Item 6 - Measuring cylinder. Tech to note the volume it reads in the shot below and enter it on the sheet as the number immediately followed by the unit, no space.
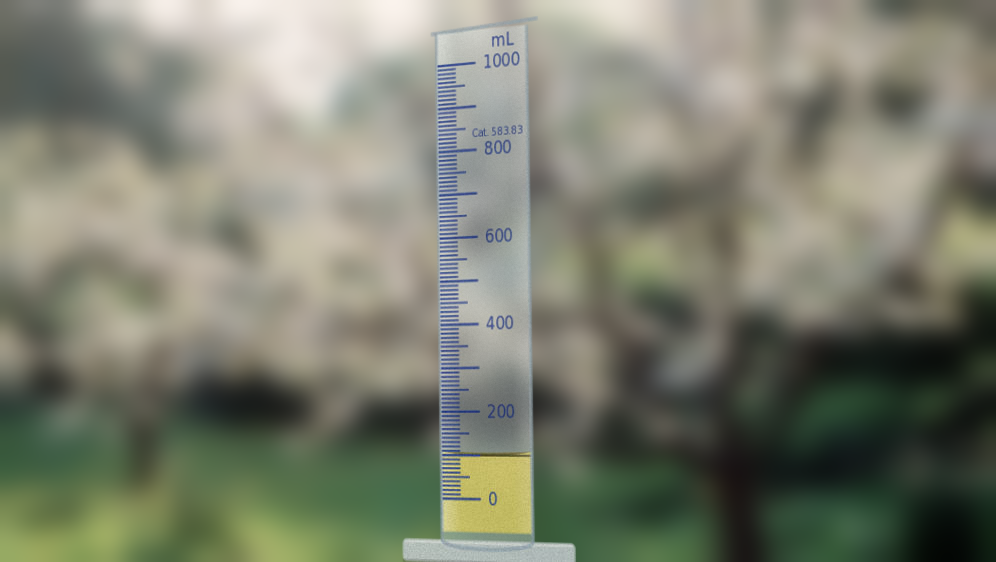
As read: 100mL
